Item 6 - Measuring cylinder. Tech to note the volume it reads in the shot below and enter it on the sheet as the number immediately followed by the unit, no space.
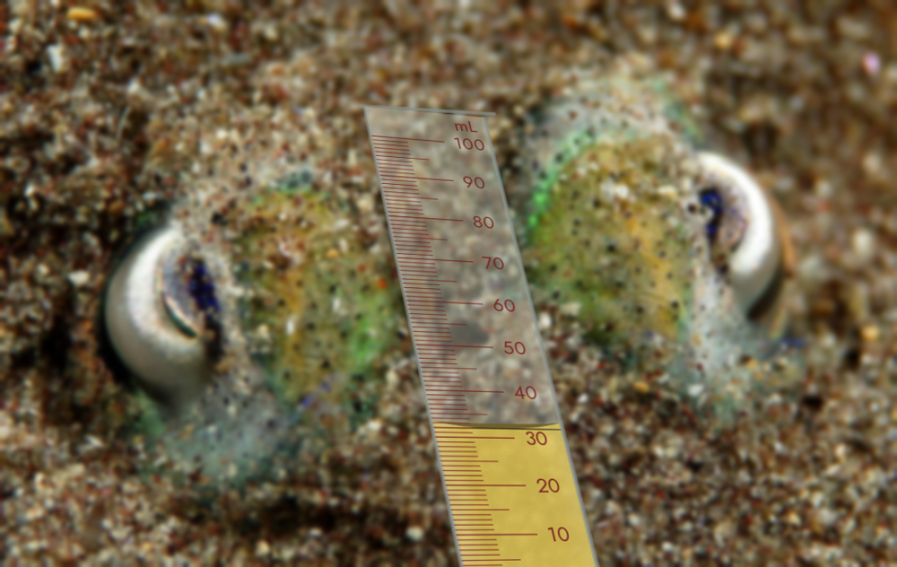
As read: 32mL
